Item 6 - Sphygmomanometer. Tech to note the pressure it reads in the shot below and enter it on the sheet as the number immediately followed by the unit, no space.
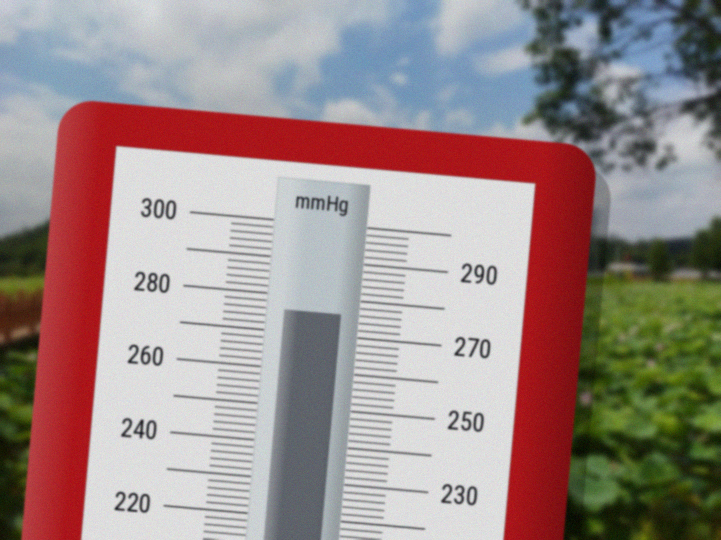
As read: 276mmHg
